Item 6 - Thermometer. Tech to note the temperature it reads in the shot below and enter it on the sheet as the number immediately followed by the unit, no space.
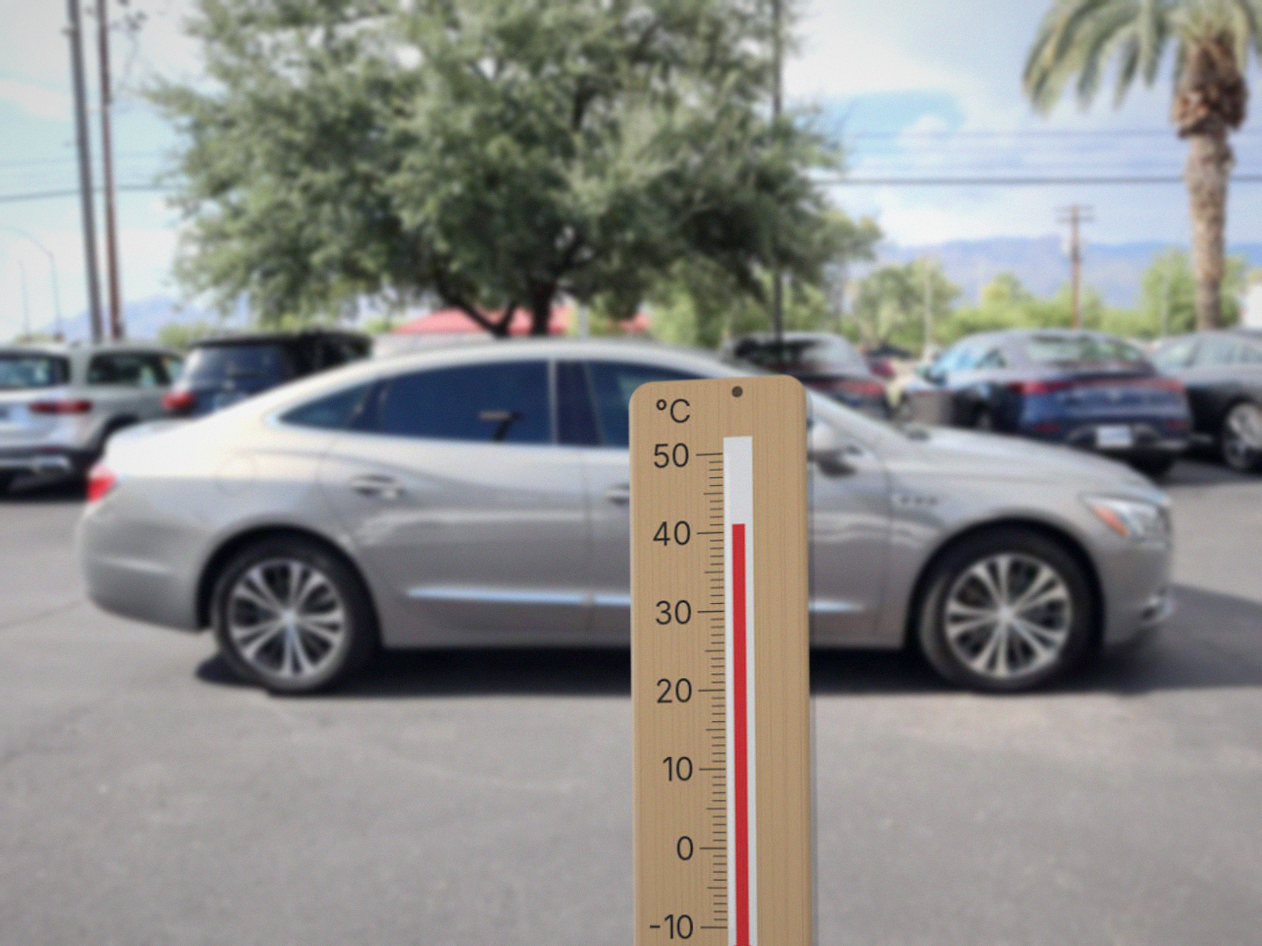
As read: 41°C
